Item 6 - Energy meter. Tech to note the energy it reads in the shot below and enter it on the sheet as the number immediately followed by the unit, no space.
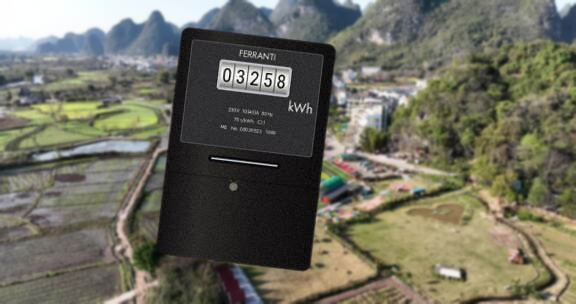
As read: 3258kWh
